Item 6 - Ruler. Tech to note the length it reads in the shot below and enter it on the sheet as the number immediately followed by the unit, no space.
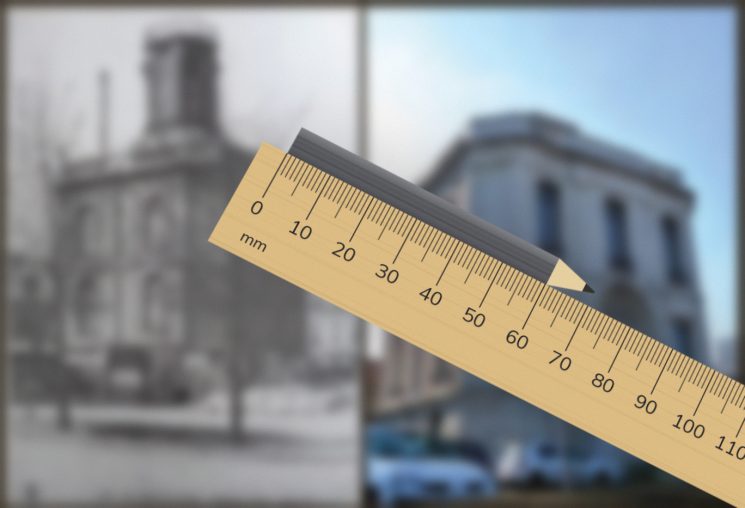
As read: 70mm
